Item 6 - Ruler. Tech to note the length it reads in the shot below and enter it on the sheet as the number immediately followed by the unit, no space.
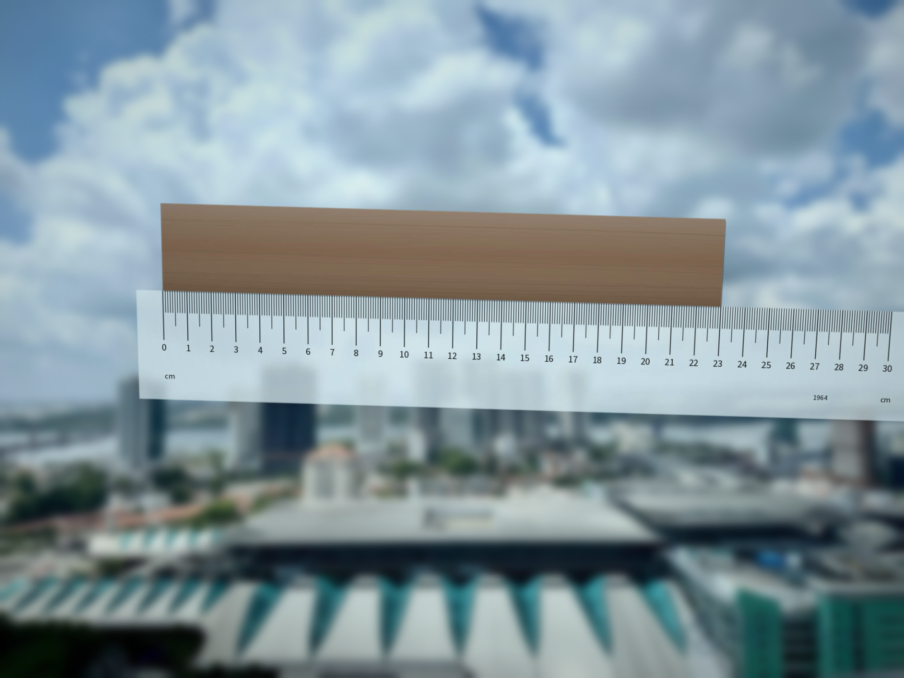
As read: 23cm
